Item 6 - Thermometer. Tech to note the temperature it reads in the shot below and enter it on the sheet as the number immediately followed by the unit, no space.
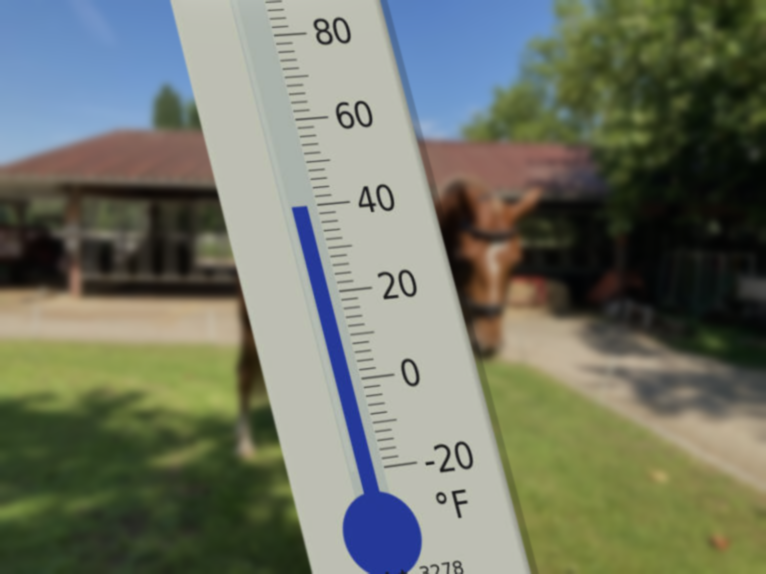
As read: 40°F
